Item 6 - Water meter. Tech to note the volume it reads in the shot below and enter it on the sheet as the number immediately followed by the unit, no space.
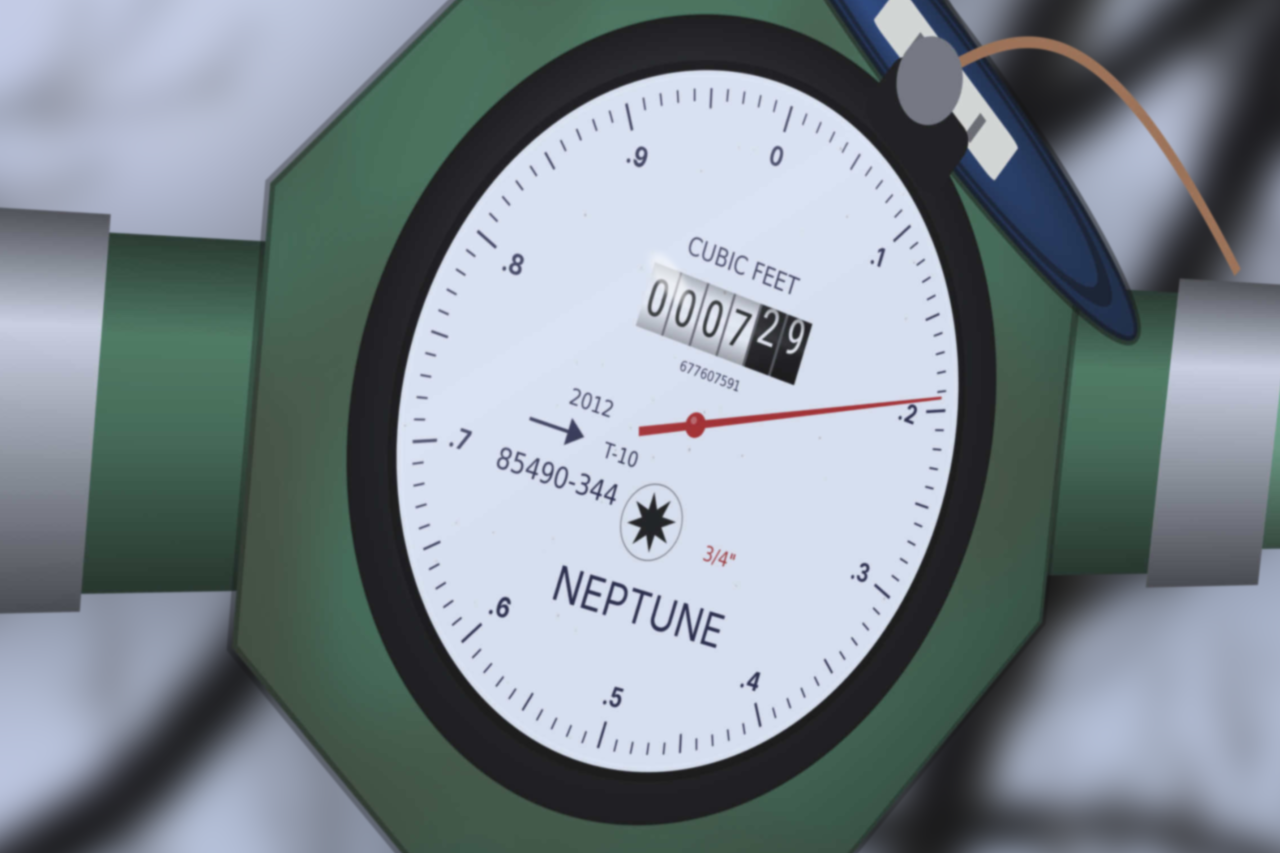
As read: 729.19ft³
